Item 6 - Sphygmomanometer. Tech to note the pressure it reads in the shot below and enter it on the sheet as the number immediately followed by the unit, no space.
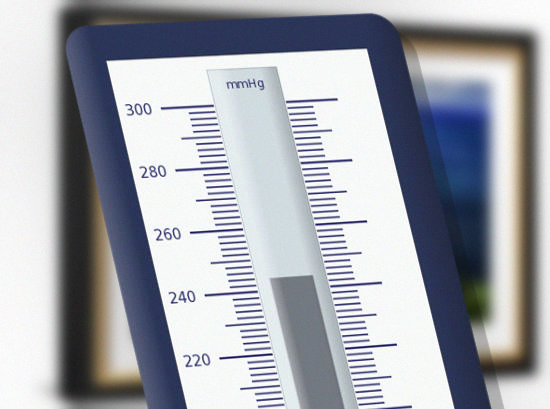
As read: 244mmHg
